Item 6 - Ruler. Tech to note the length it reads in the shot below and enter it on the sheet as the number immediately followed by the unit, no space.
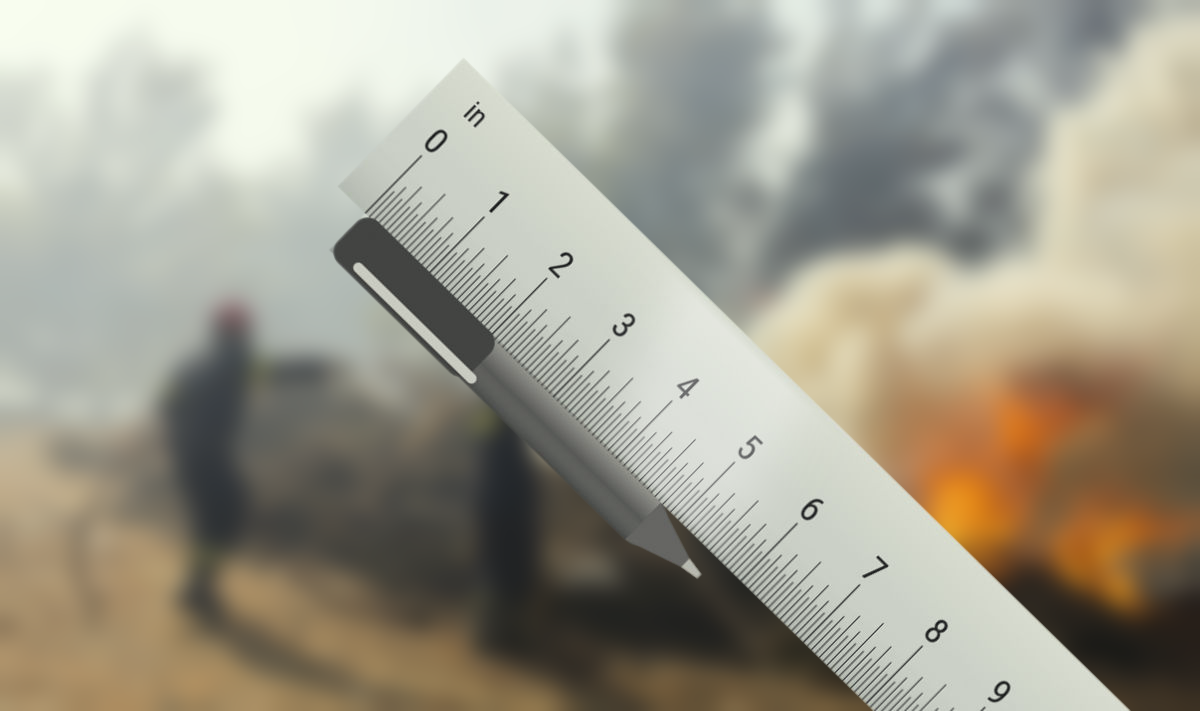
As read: 5.625in
